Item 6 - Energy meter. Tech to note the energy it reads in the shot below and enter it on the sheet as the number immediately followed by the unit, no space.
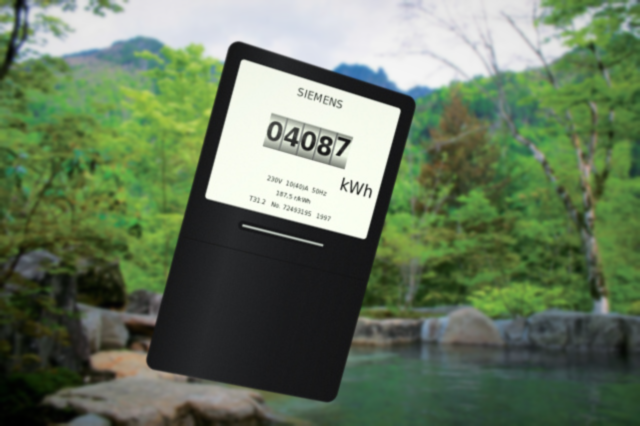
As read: 4087kWh
